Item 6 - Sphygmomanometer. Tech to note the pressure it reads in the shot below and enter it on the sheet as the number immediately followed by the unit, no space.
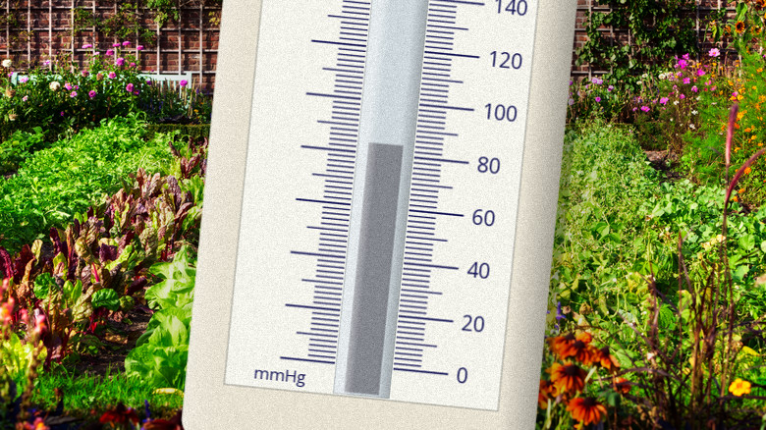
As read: 84mmHg
